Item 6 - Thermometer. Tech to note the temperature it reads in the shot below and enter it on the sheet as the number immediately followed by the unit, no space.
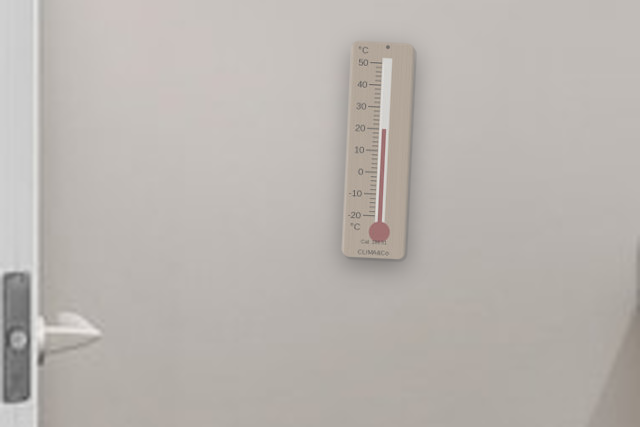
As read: 20°C
